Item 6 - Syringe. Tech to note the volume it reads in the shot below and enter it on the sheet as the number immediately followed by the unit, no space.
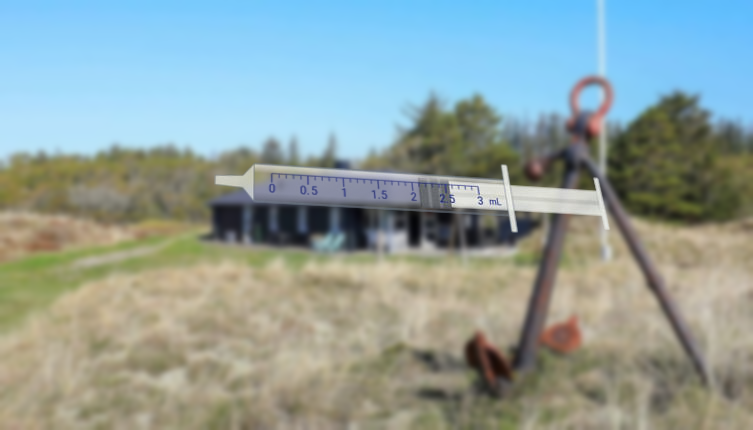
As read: 2.1mL
